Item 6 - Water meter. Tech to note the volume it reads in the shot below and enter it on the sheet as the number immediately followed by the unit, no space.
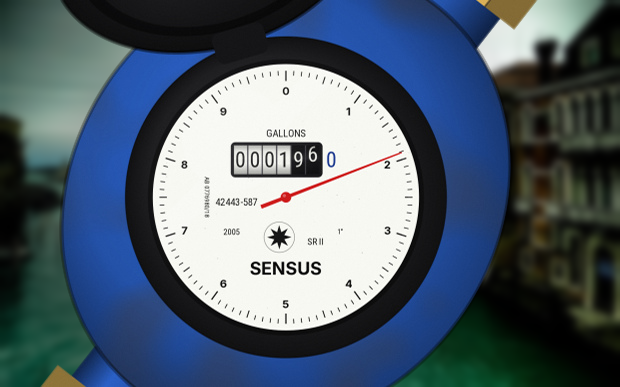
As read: 1961.9gal
